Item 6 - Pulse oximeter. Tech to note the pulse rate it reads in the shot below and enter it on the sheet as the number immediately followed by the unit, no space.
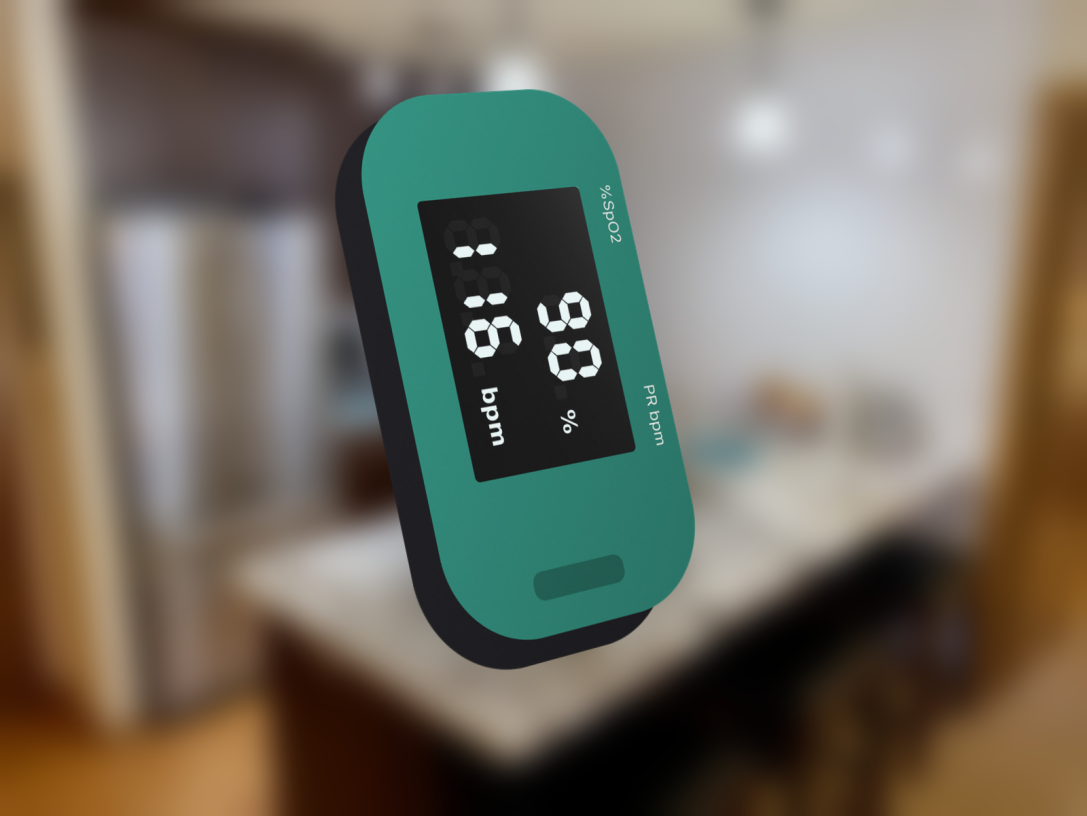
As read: 116bpm
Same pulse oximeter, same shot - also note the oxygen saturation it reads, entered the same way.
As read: 90%
